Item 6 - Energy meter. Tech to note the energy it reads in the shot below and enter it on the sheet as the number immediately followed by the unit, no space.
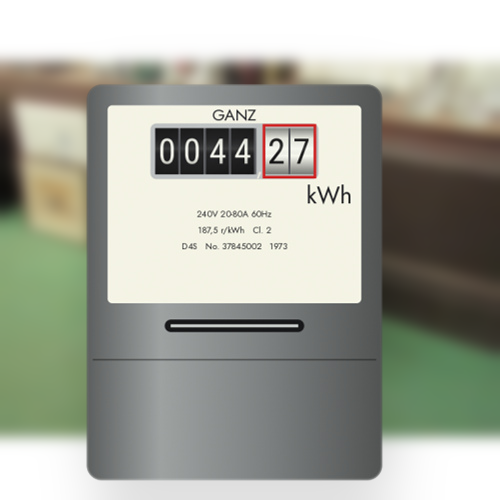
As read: 44.27kWh
